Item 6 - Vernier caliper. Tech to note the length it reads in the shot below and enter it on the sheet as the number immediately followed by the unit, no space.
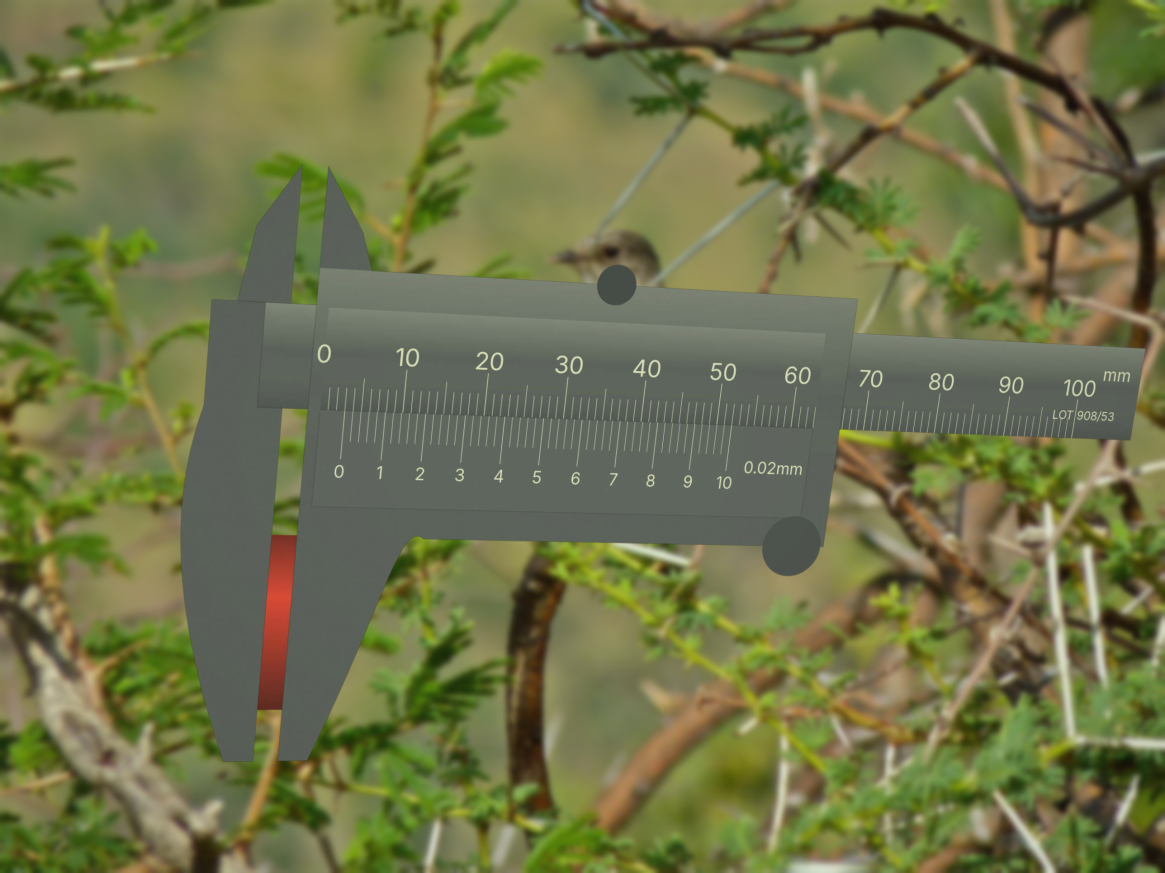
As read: 3.0mm
